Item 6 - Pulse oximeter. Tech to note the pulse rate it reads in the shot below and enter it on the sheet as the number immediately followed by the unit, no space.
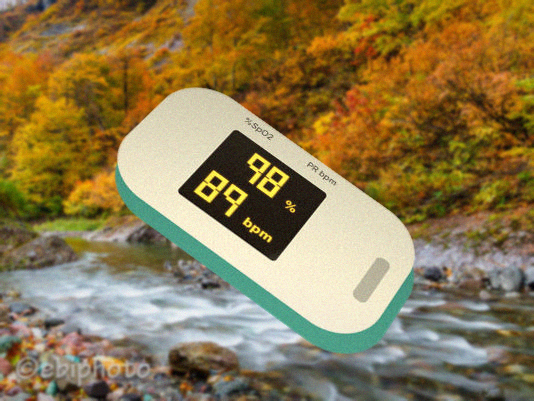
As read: 89bpm
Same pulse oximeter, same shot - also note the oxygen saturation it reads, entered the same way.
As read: 98%
